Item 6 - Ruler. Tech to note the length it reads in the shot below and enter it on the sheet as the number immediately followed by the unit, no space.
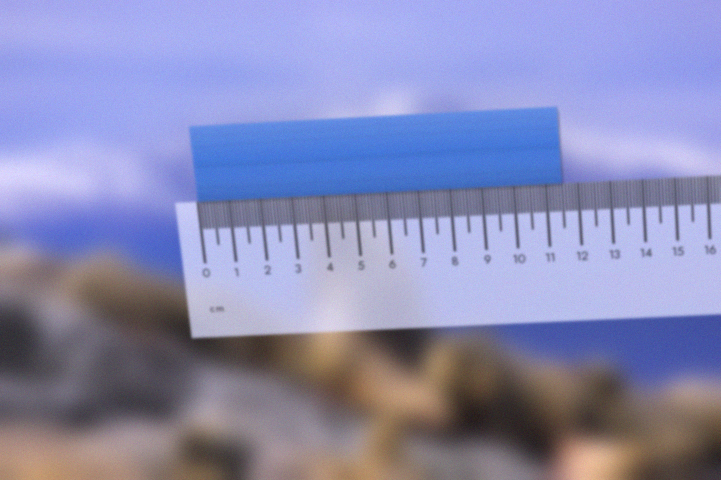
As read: 11.5cm
